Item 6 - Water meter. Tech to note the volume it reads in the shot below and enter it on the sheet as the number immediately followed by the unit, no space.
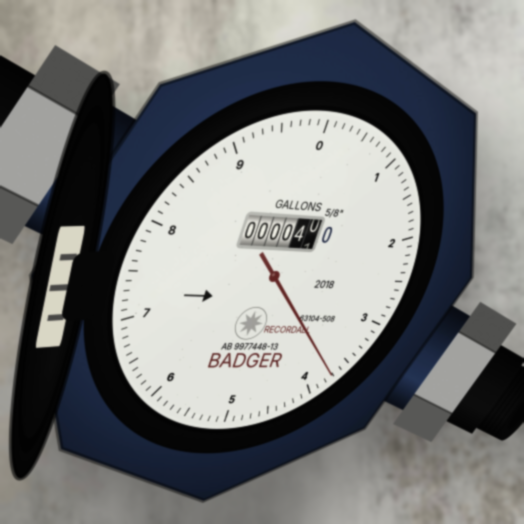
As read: 403.7gal
